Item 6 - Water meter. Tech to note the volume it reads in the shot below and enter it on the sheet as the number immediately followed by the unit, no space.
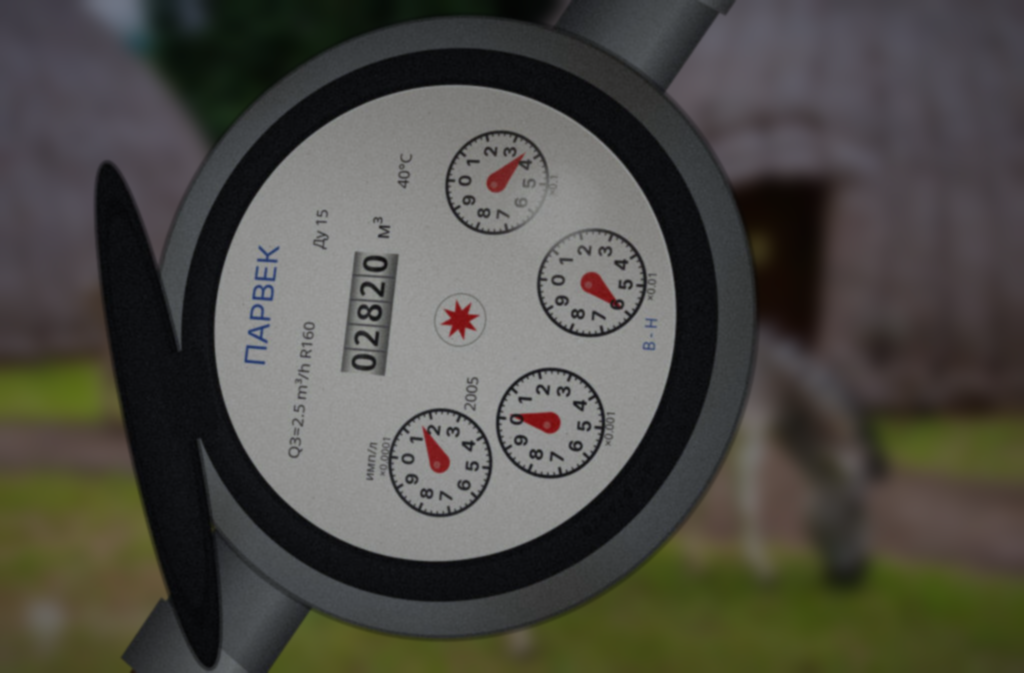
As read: 2820.3601m³
